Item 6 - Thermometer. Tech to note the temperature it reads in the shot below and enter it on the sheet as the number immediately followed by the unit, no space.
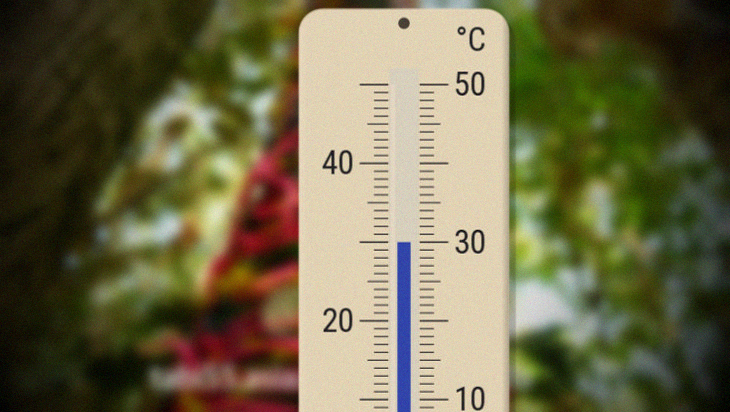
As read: 30°C
